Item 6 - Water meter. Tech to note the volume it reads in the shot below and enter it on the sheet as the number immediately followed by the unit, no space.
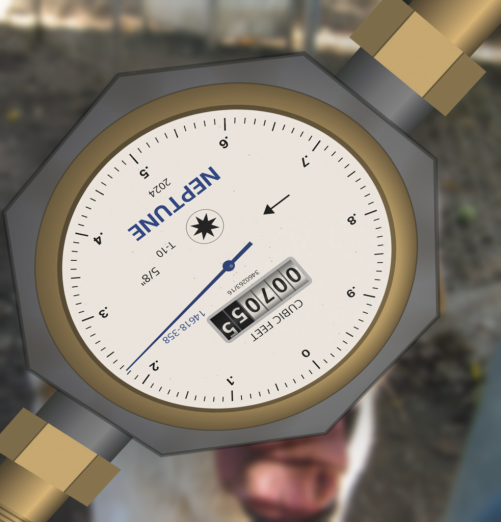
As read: 7055.22ft³
